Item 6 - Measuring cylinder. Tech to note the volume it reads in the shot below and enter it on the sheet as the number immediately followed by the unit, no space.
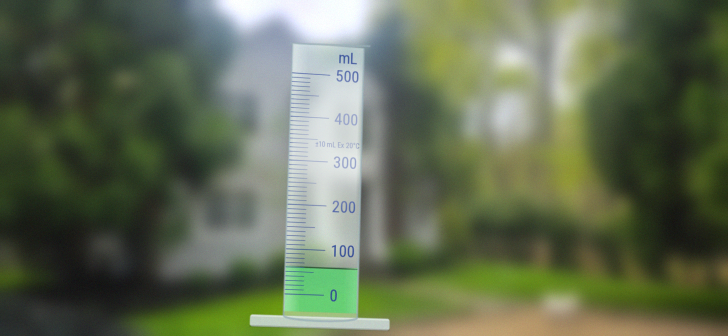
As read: 60mL
